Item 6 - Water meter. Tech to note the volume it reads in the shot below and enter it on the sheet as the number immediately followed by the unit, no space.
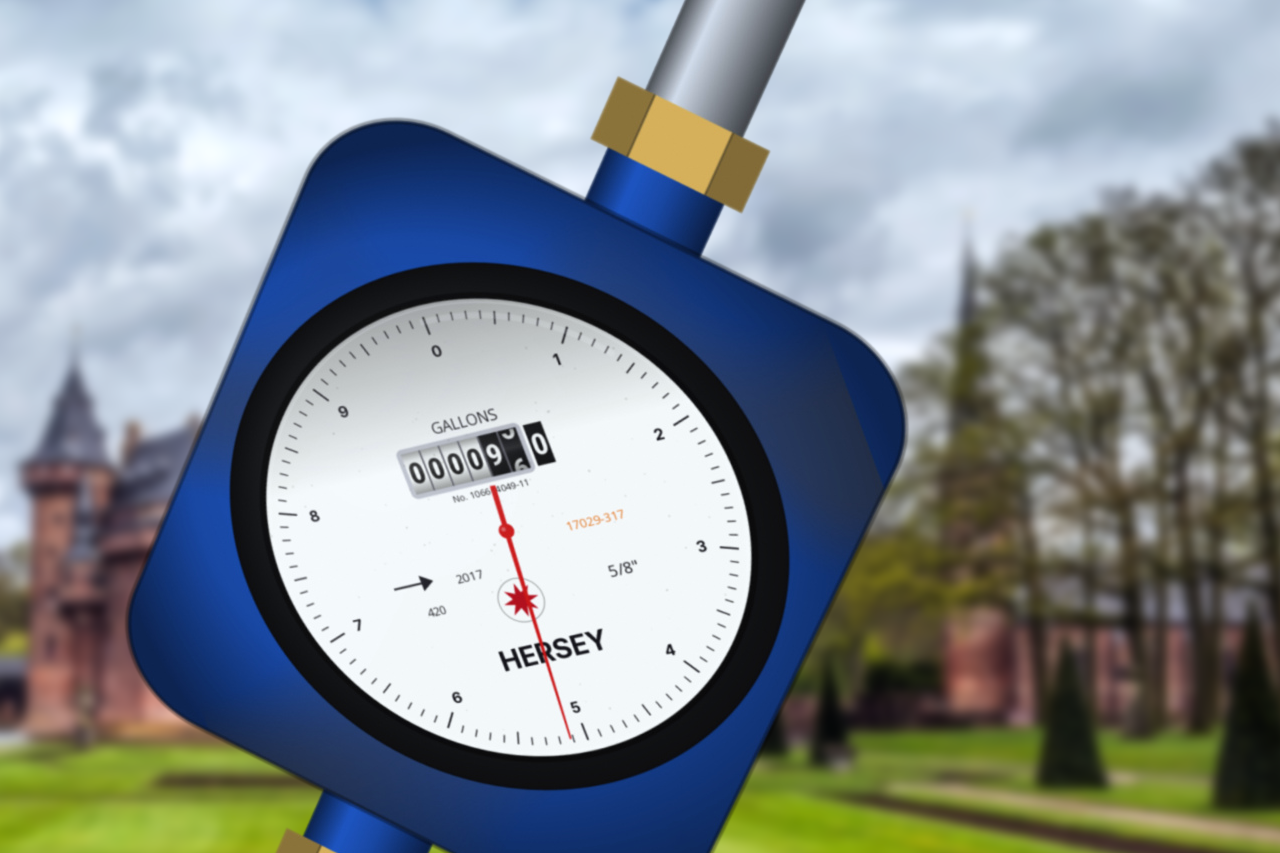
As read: 955.1gal
